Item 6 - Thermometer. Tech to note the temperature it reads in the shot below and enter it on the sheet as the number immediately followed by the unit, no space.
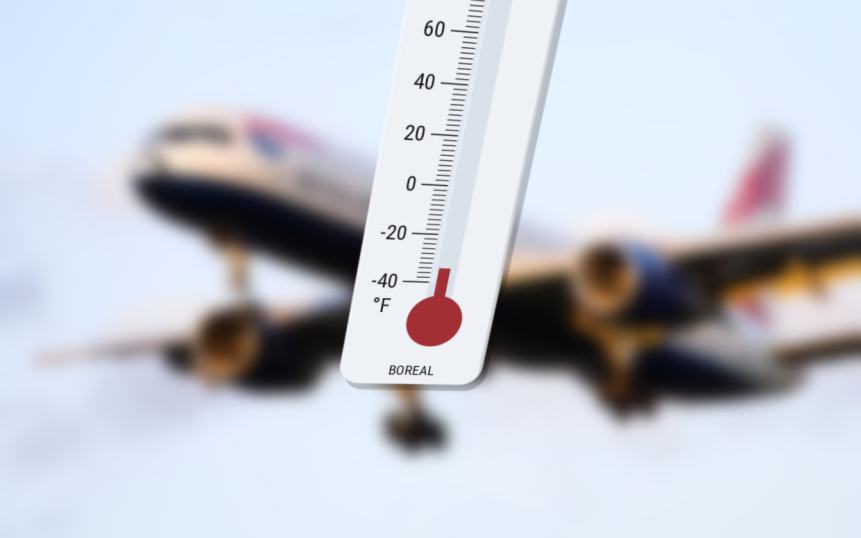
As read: -34°F
